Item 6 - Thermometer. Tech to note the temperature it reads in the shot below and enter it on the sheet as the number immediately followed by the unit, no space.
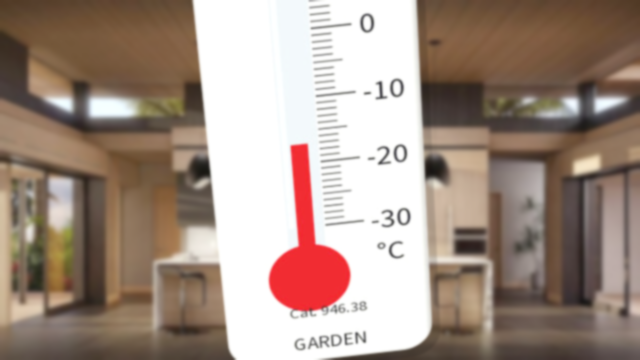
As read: -17°C
